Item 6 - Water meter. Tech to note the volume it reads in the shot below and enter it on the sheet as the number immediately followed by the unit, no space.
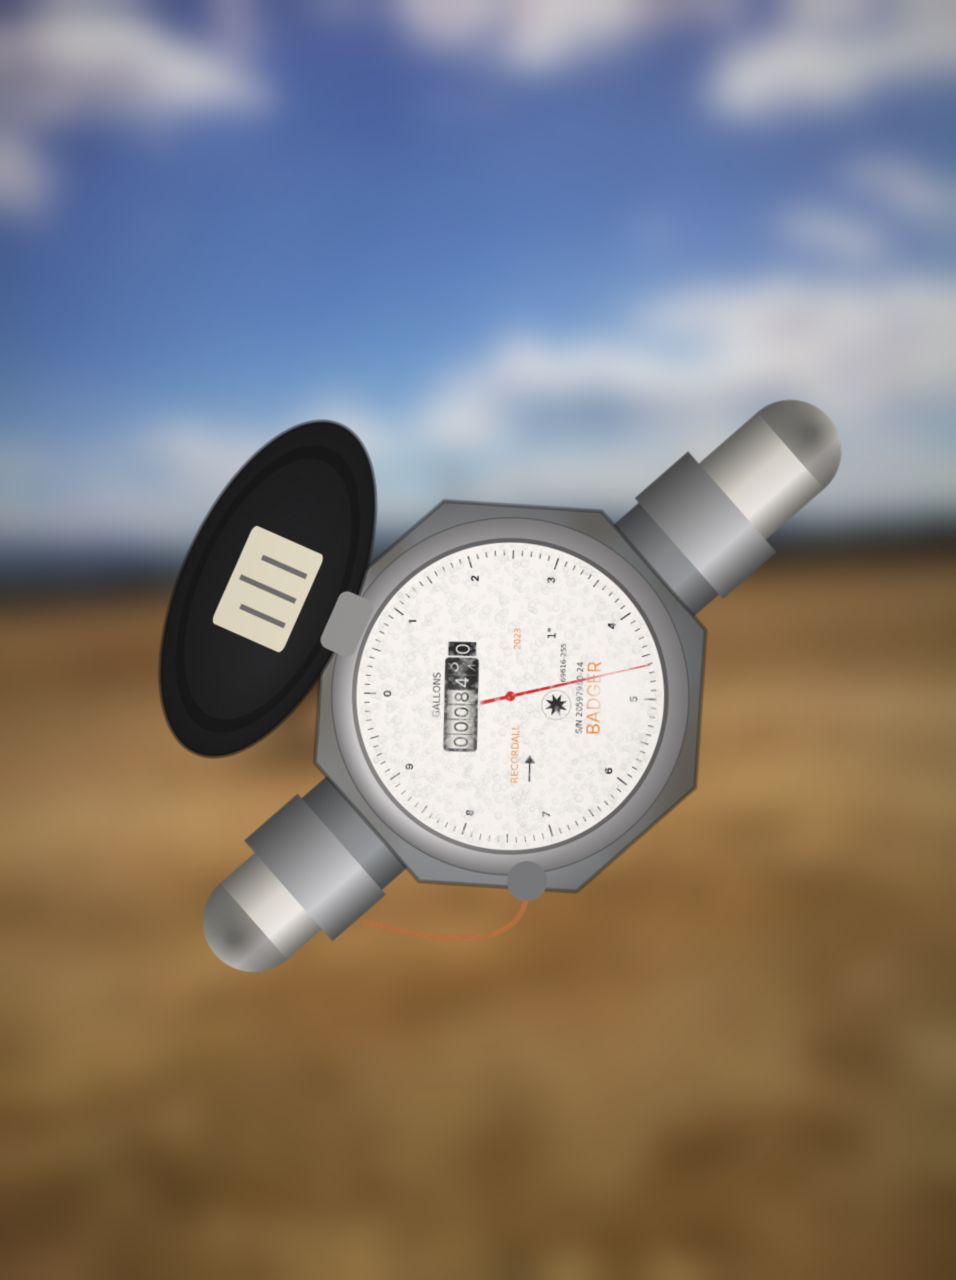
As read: 8434.6gal
